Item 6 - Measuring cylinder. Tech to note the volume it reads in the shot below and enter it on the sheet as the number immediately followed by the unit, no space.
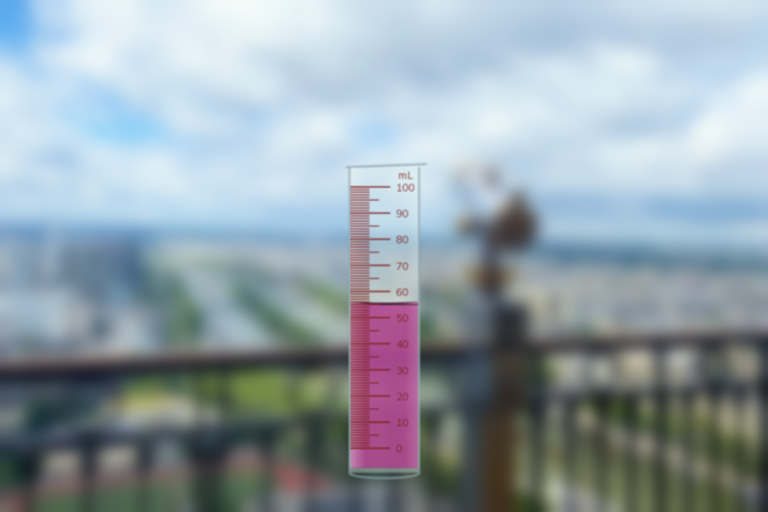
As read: 55mL
